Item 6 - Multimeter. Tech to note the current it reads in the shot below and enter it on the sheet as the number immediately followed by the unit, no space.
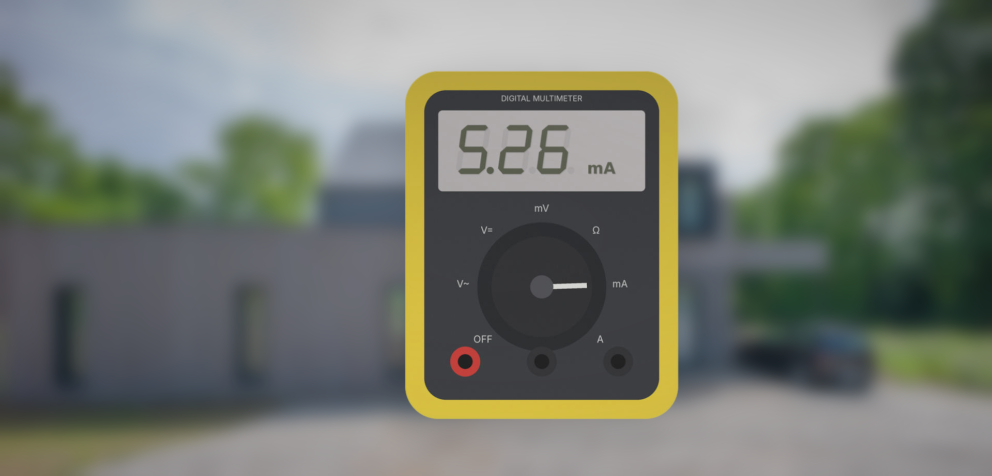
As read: 5.26mA
